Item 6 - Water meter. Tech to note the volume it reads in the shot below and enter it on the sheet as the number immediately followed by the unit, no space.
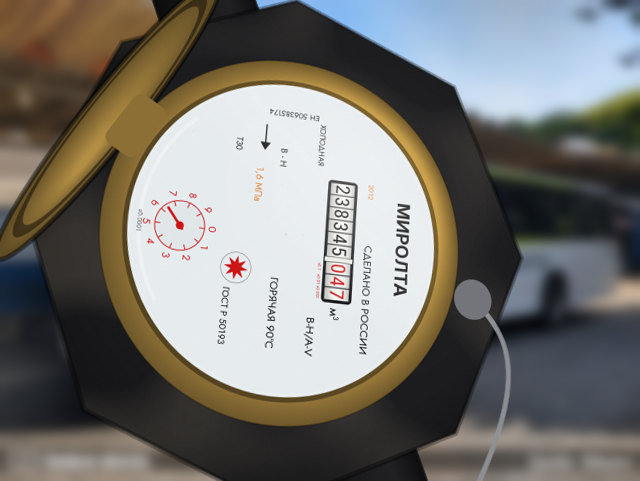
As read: 238345.0476m³
